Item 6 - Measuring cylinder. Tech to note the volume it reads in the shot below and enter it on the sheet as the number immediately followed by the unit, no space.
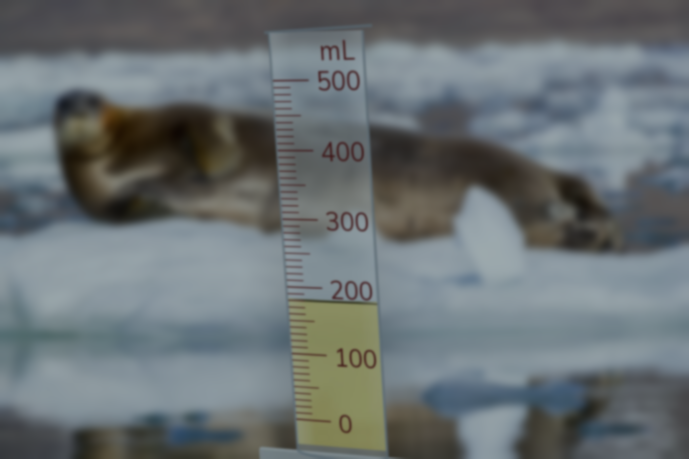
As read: 180mL
